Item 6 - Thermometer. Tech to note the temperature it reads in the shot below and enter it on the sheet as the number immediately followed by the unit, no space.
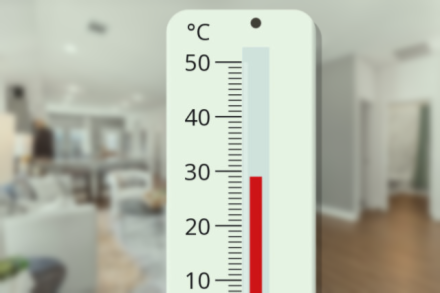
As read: 29°C
